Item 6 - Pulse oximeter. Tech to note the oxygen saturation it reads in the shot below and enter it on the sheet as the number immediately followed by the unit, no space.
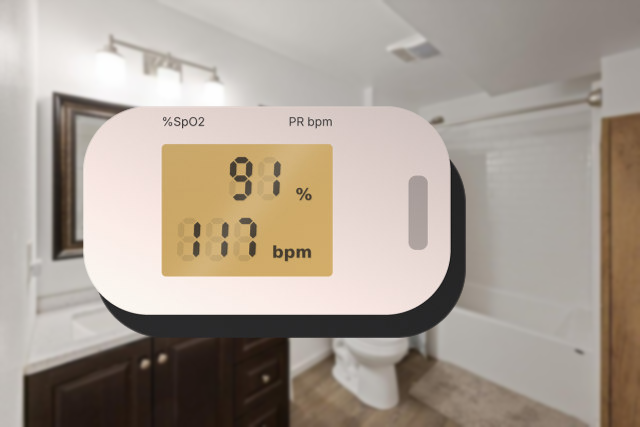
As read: 91%
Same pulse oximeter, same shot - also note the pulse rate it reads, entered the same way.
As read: 117bpm
